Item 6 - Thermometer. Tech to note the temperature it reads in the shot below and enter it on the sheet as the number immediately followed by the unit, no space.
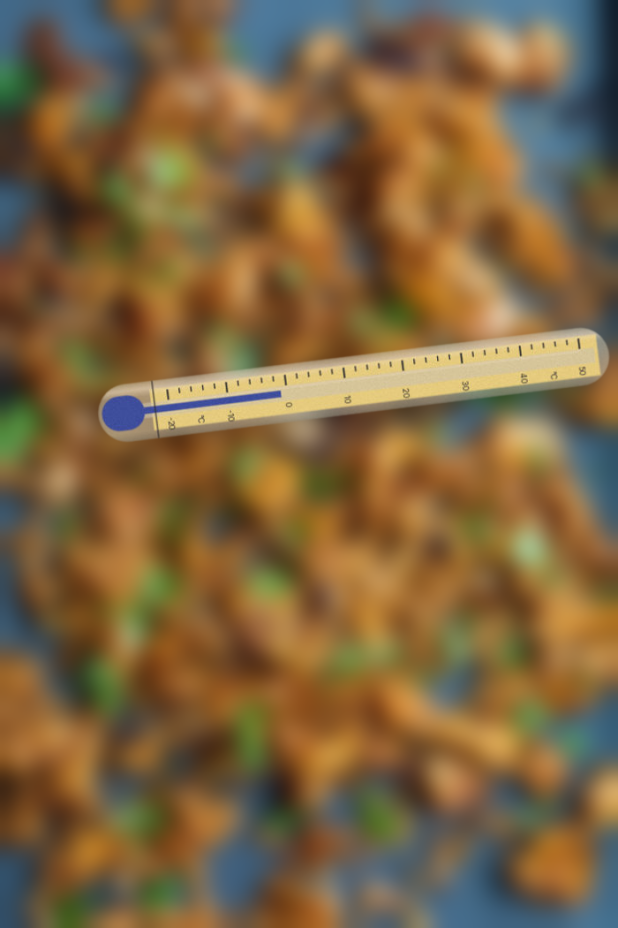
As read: -1°C
